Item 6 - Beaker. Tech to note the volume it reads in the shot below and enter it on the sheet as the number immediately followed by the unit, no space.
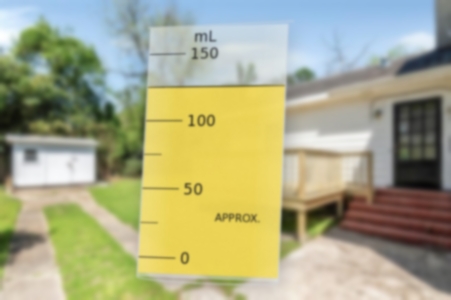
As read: 125mL
